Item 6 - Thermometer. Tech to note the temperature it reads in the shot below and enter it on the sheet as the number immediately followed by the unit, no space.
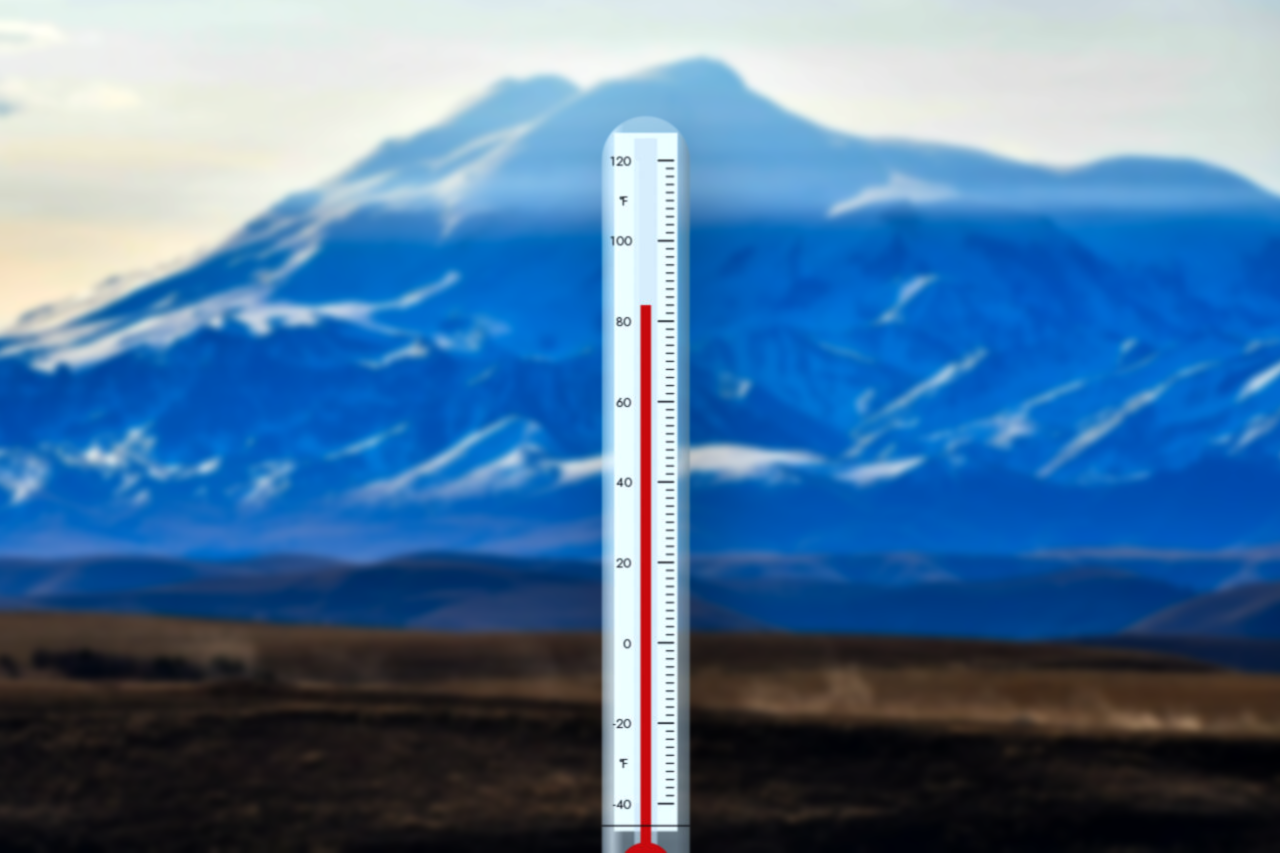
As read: 84°F
